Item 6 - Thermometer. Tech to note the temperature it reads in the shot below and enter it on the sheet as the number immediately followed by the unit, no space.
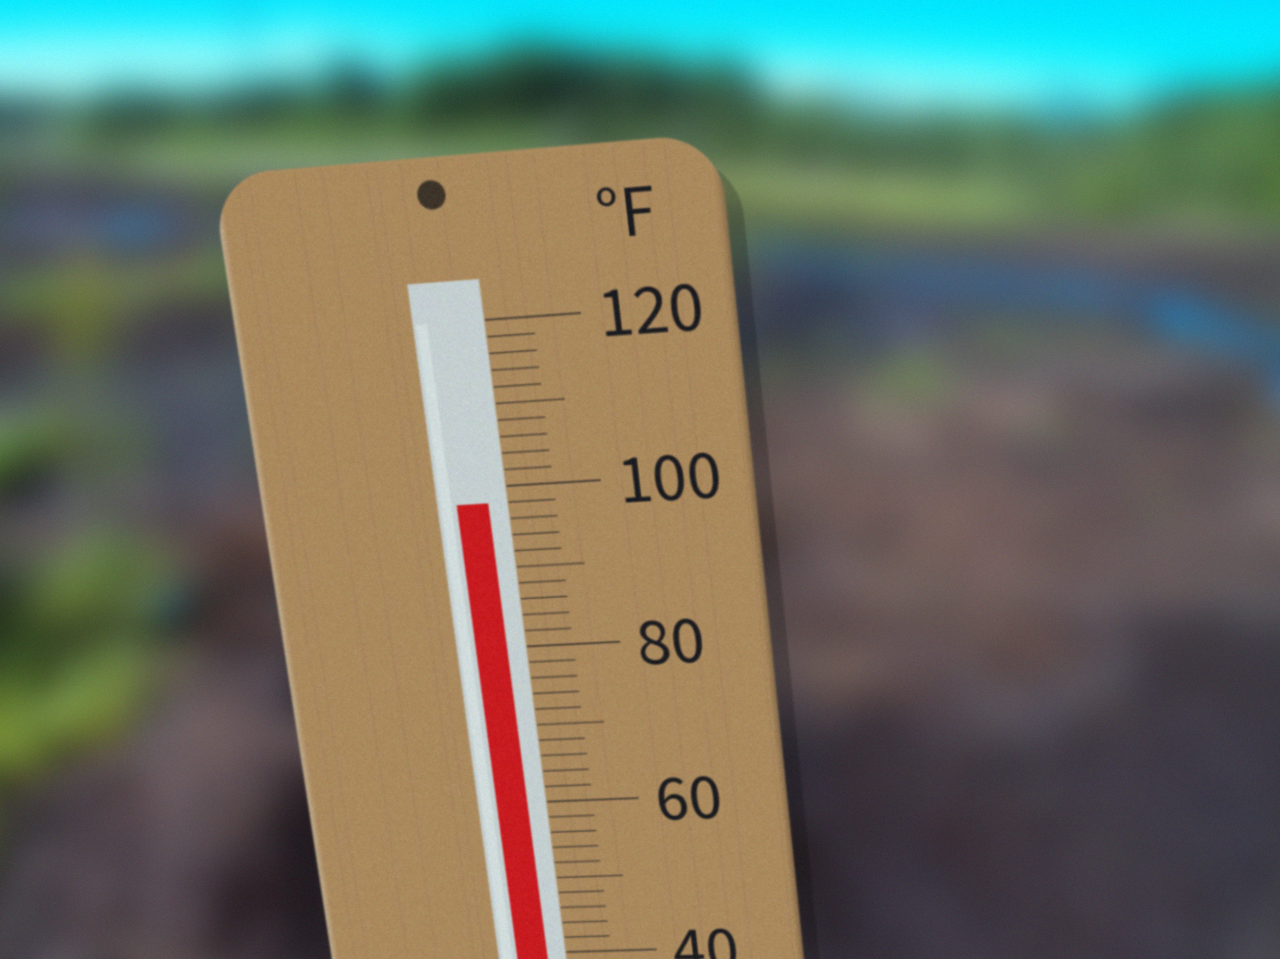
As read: 98°F
